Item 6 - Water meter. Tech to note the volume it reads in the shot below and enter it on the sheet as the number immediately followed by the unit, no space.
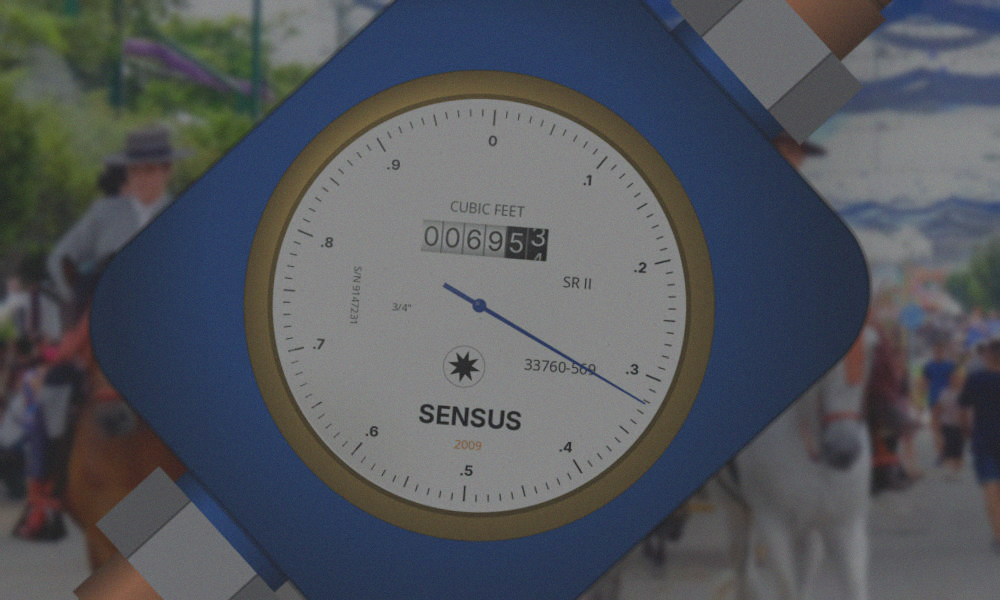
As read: 6953.32ft³
